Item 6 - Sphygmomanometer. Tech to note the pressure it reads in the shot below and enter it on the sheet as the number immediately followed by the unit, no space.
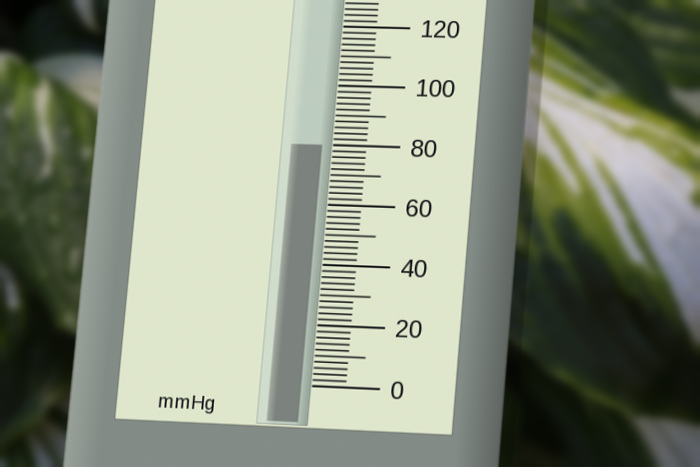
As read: 80mmHg
